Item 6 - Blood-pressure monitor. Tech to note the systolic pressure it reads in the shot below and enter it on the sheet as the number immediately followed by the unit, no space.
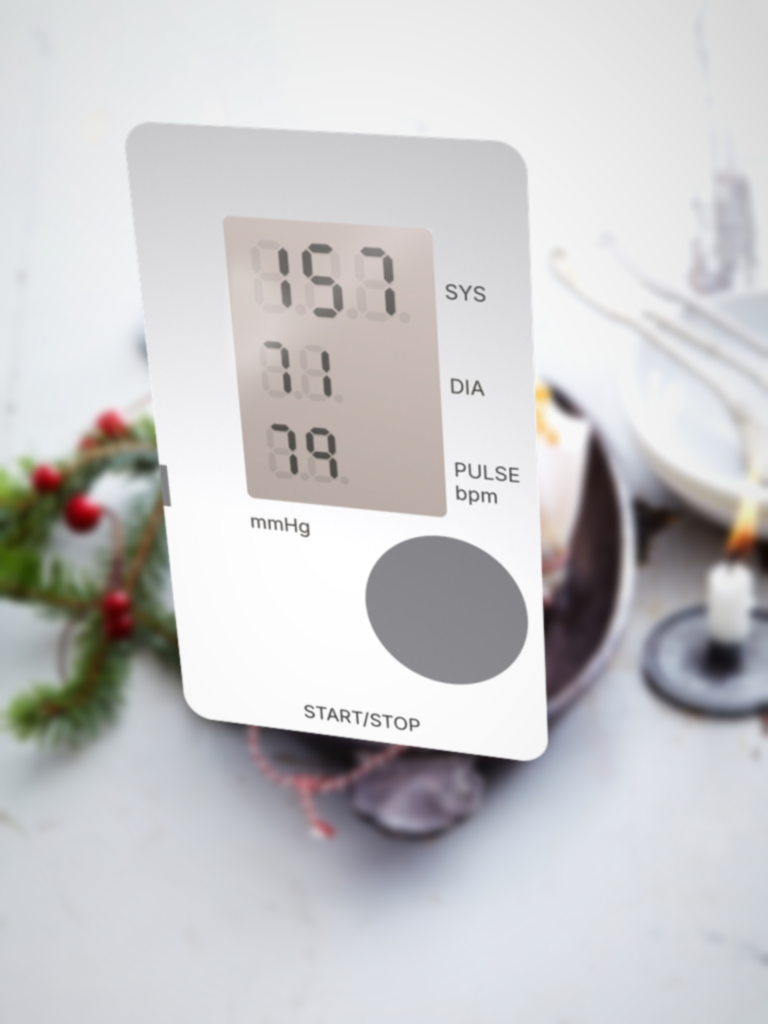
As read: 157mmHg
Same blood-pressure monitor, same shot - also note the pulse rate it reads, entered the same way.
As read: 79bpm
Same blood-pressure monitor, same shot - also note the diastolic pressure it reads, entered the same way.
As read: 71mmHg
